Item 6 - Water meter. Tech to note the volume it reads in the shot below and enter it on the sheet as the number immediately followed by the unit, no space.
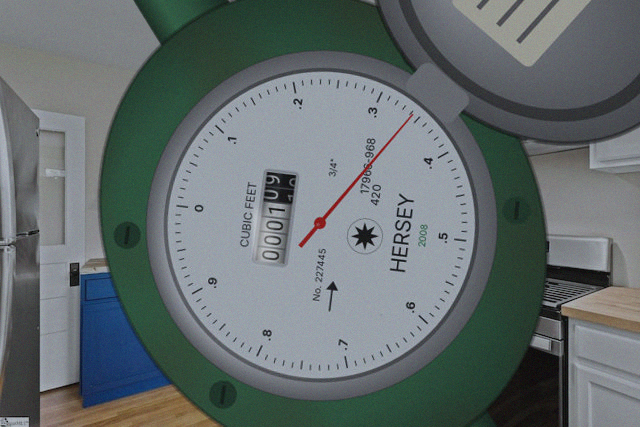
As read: 109.34ft³
